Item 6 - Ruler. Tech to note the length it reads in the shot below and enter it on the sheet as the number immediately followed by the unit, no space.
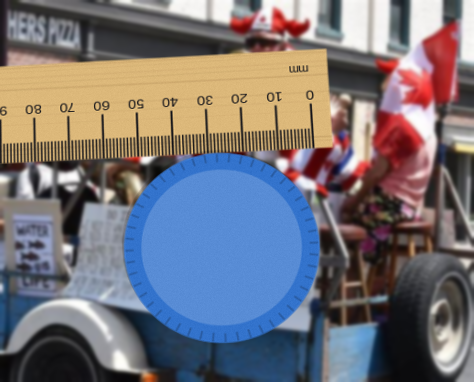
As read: 55mm
